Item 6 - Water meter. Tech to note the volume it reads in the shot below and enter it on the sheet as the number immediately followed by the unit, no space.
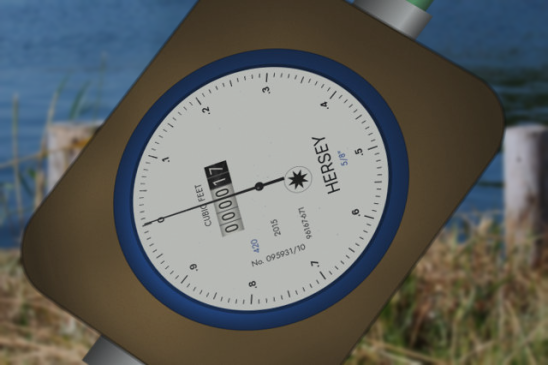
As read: 17.00ft³
